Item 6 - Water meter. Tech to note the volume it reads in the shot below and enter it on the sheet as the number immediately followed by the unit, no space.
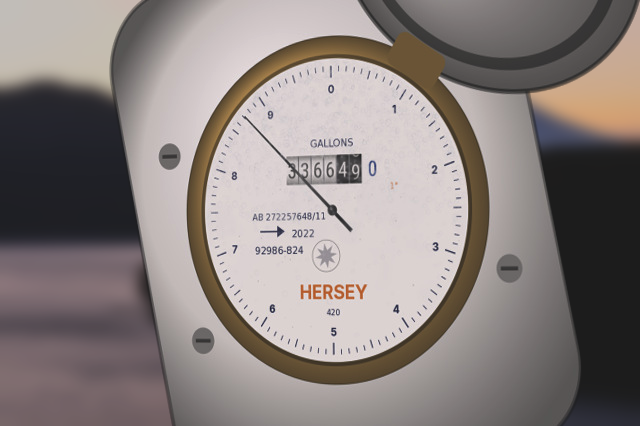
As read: 3366488.7gal
